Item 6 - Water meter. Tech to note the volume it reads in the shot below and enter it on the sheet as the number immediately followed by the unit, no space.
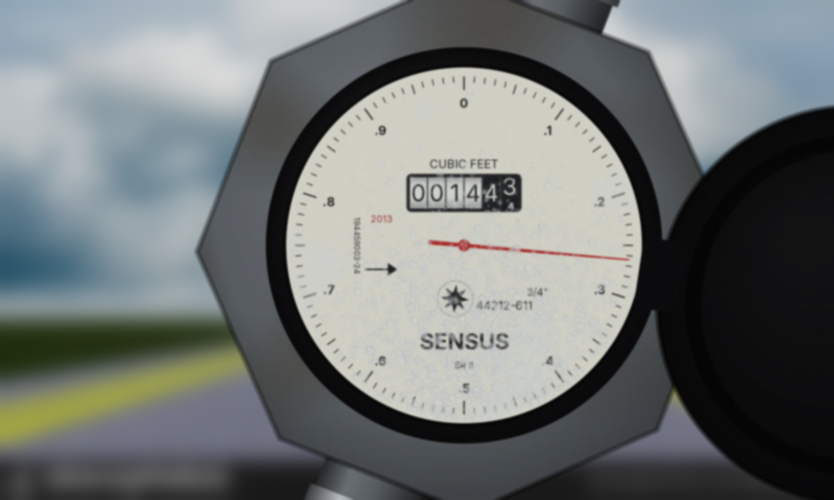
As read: 1443.26ft³
